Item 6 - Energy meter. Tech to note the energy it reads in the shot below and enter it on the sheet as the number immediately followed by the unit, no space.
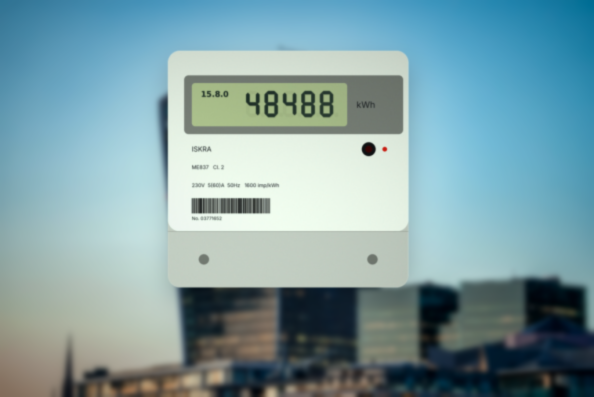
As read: 48488kWh
